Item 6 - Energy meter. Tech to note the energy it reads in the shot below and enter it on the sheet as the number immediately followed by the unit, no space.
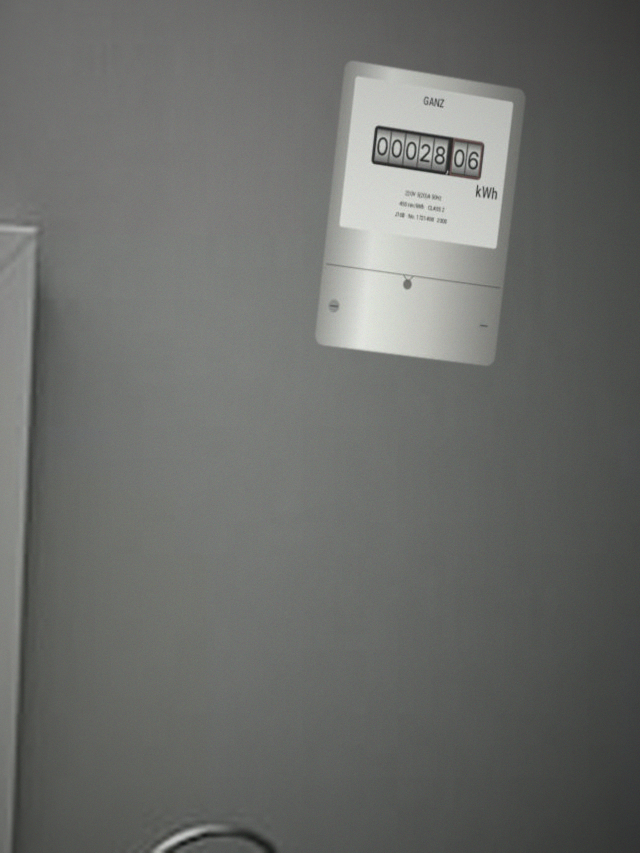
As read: 28.06kWh
